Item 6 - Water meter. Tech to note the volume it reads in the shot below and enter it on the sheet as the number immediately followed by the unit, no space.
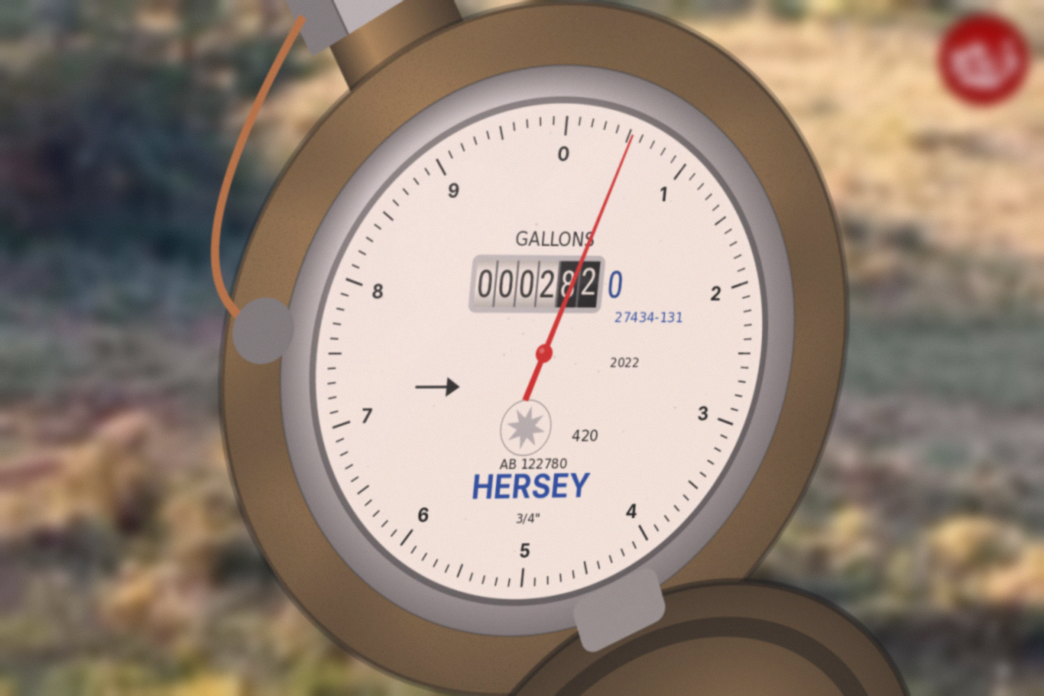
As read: 2820.5gal
